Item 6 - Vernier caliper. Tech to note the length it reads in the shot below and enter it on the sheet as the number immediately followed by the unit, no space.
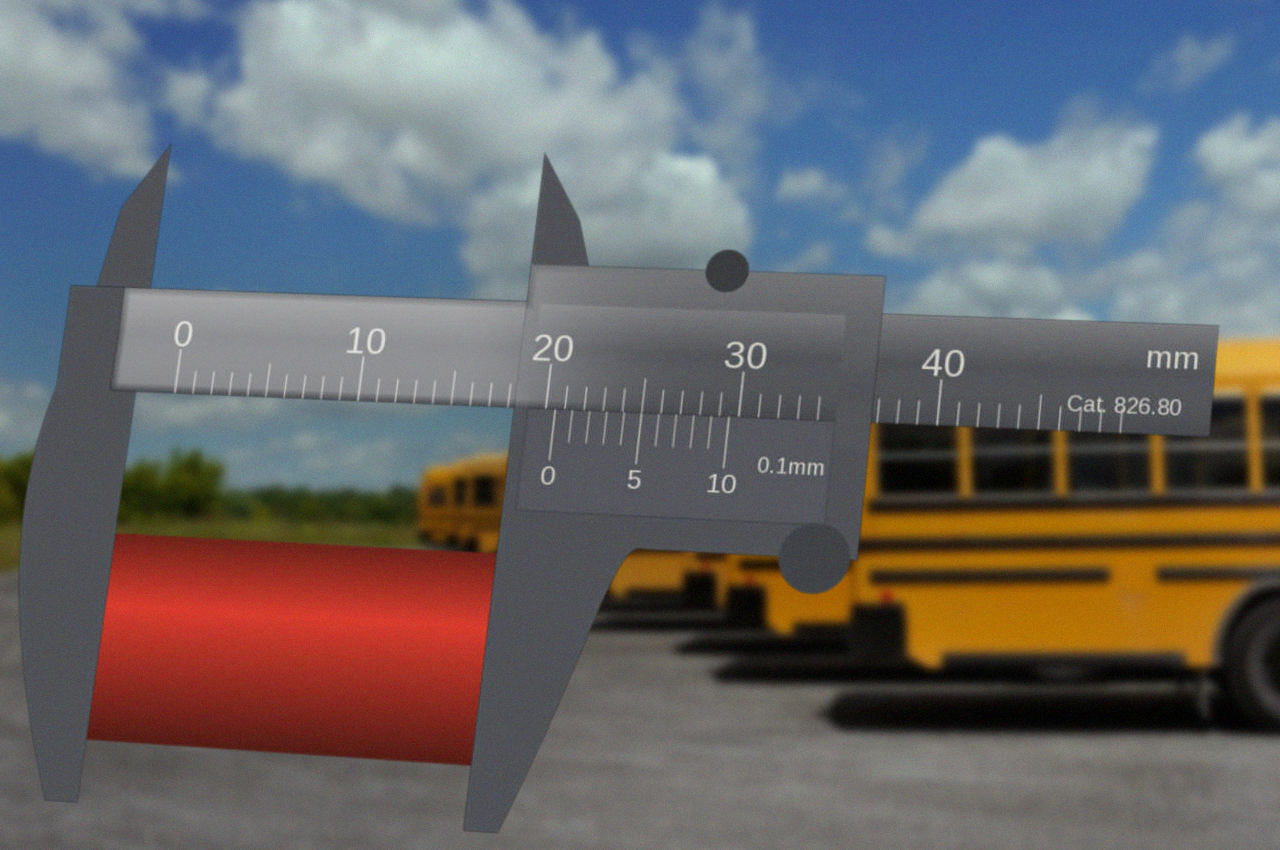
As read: 20.5mm
